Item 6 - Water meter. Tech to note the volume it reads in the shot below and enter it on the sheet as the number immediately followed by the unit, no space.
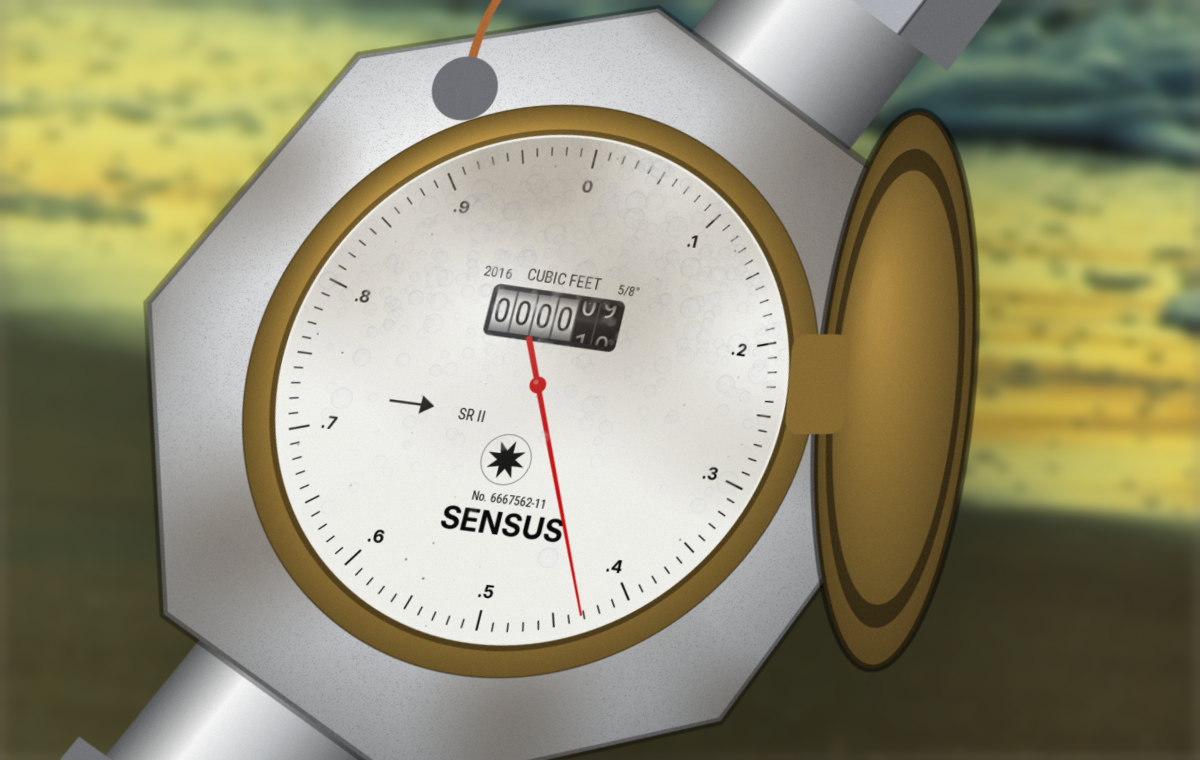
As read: 9.43ft³
